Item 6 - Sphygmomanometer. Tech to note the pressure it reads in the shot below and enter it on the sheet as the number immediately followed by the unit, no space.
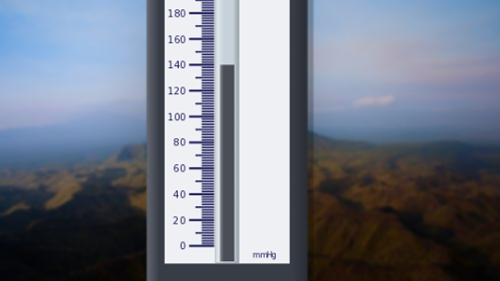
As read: 140mmHg
